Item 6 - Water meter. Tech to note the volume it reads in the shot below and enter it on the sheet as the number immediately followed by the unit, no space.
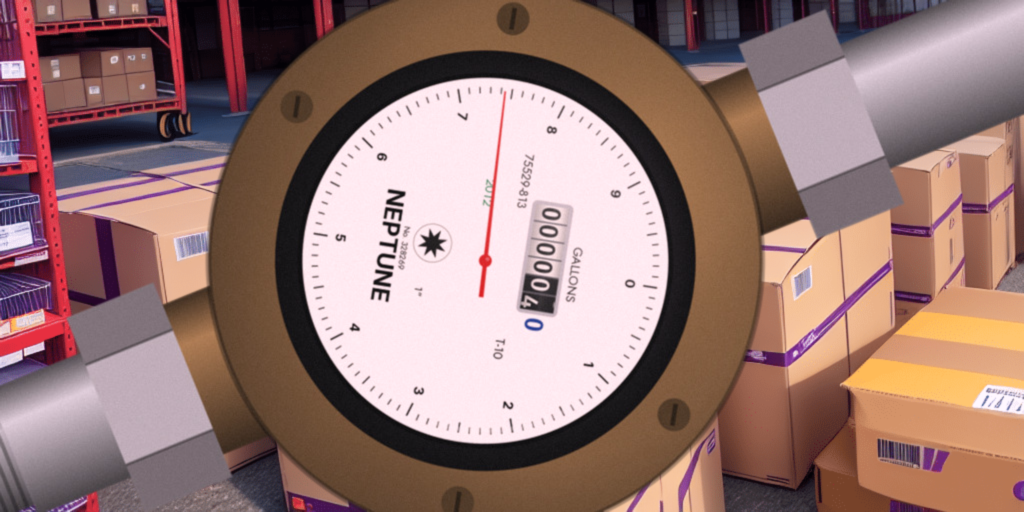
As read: 37.4gal
